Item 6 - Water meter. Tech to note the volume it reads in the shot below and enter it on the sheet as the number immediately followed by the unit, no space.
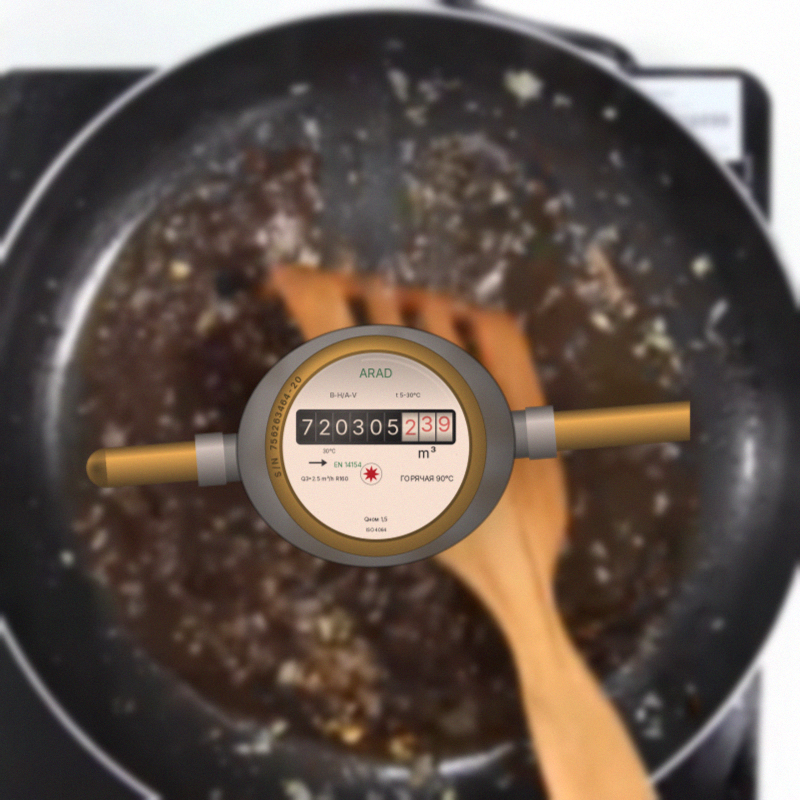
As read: 720305.239m³
